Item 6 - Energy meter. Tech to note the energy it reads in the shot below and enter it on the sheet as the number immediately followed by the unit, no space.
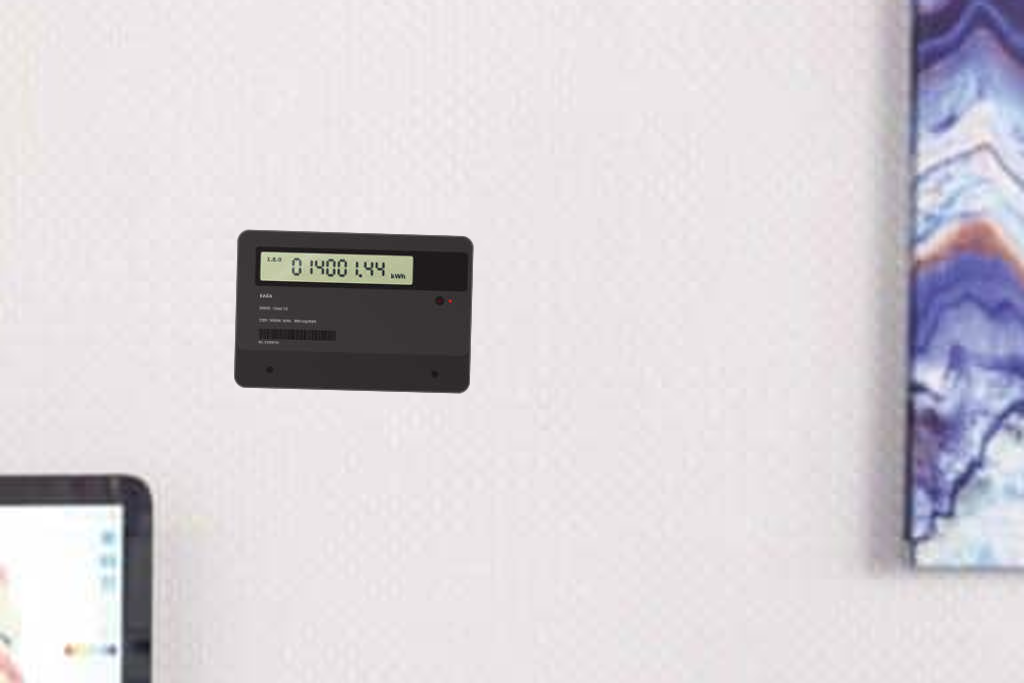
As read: 14001.44kWh
